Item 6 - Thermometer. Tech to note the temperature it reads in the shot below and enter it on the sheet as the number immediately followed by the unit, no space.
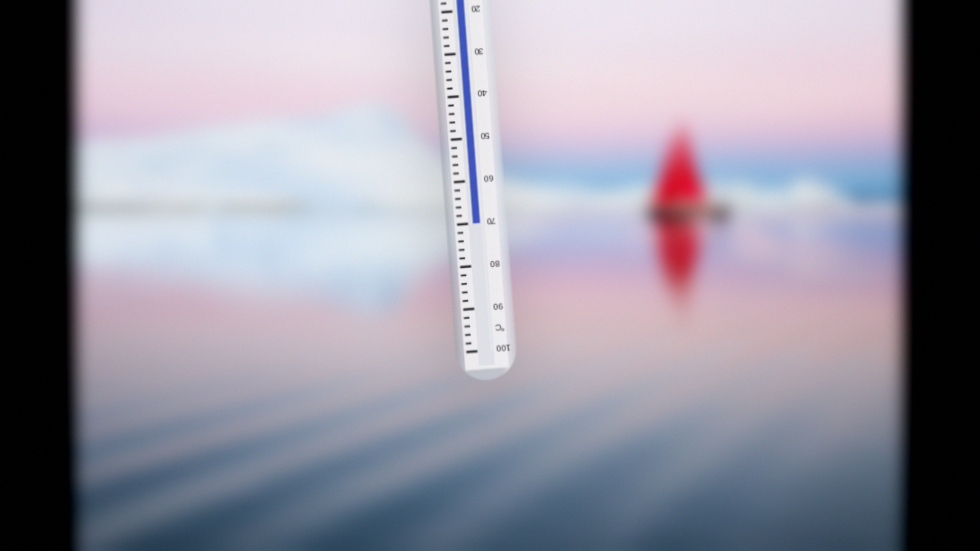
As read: 70°C
